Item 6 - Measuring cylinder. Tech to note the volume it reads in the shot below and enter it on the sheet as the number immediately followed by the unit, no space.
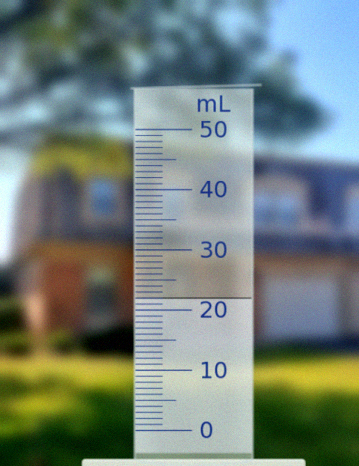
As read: 22mL
